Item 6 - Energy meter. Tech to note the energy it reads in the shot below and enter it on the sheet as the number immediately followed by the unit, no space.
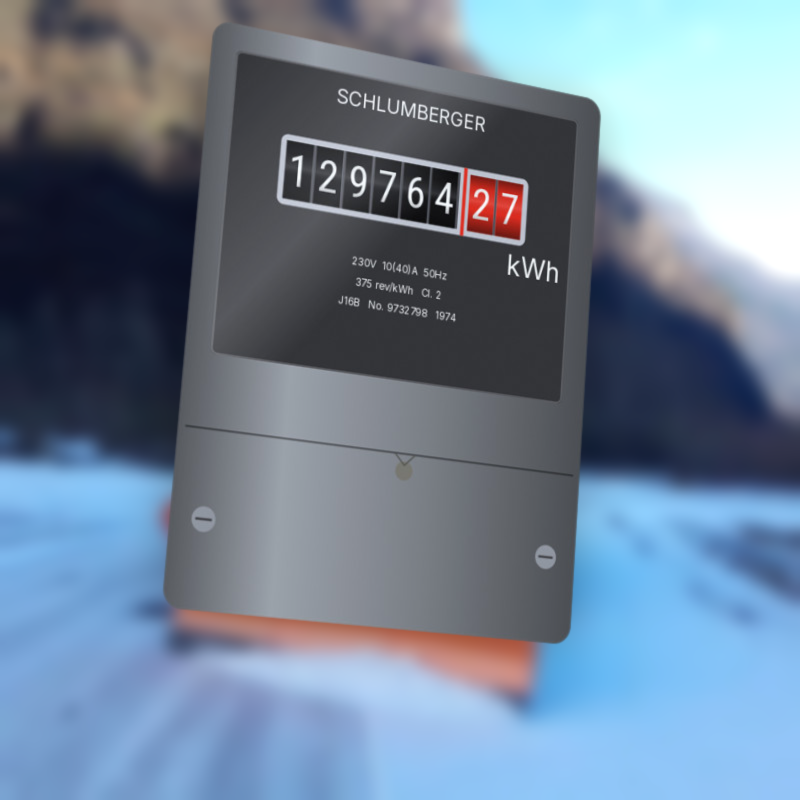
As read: 129764.27kWh
